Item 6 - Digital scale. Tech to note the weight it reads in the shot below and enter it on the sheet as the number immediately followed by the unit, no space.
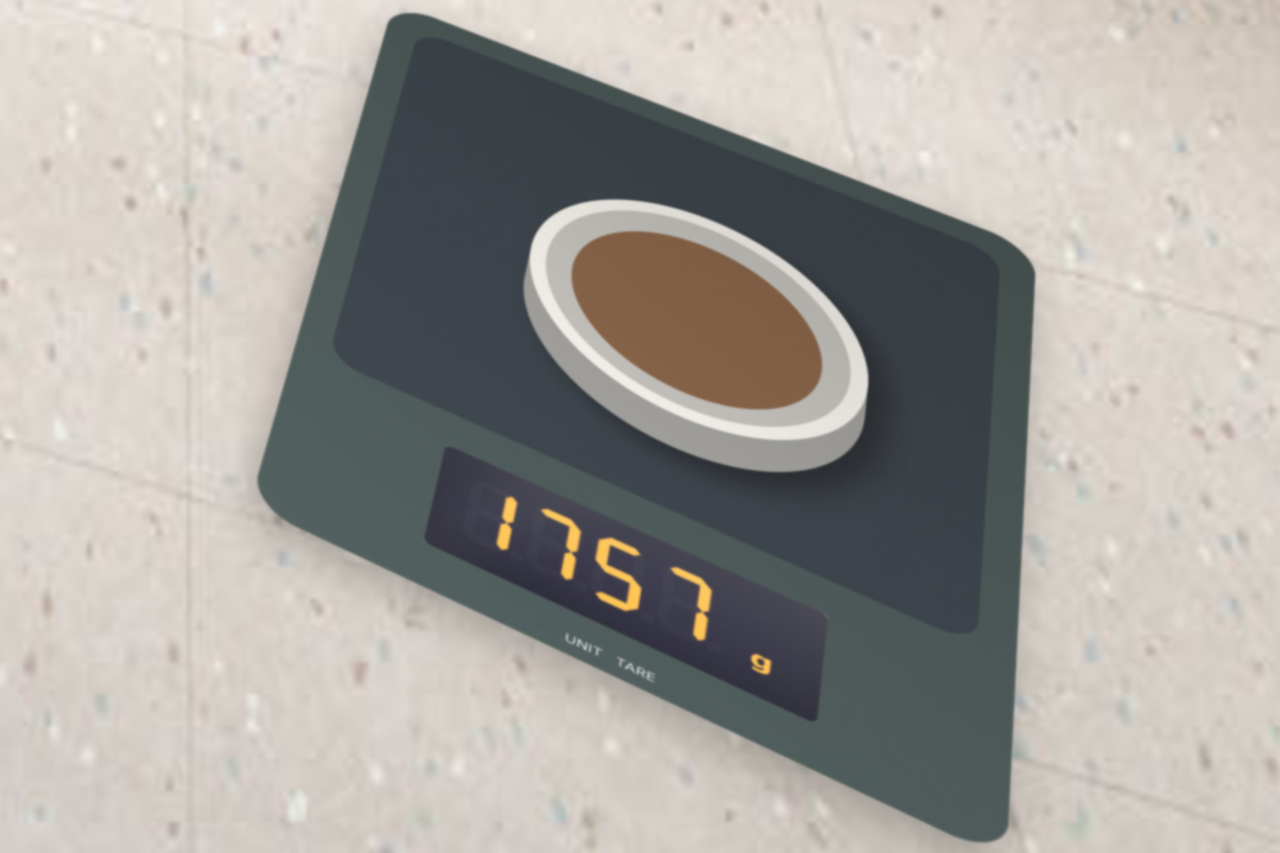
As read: 1757g
